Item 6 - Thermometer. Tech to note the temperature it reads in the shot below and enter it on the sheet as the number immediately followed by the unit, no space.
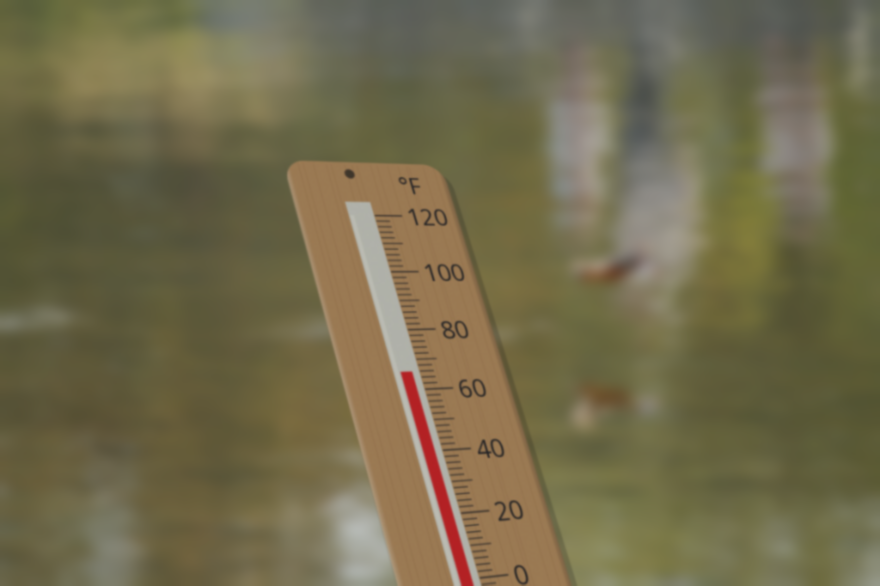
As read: 66°F
